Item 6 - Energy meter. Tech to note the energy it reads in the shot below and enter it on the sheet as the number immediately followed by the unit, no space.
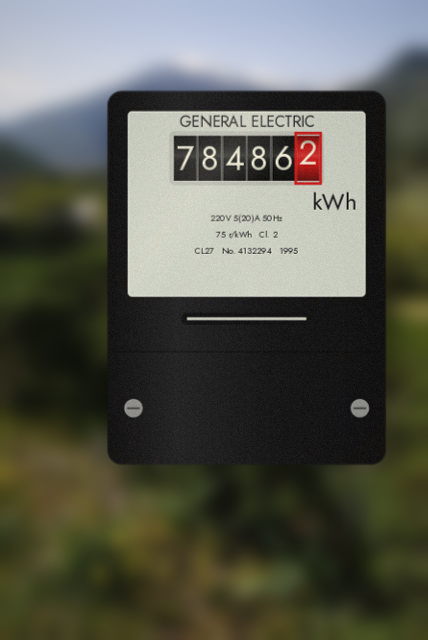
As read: 78486.2kWh
